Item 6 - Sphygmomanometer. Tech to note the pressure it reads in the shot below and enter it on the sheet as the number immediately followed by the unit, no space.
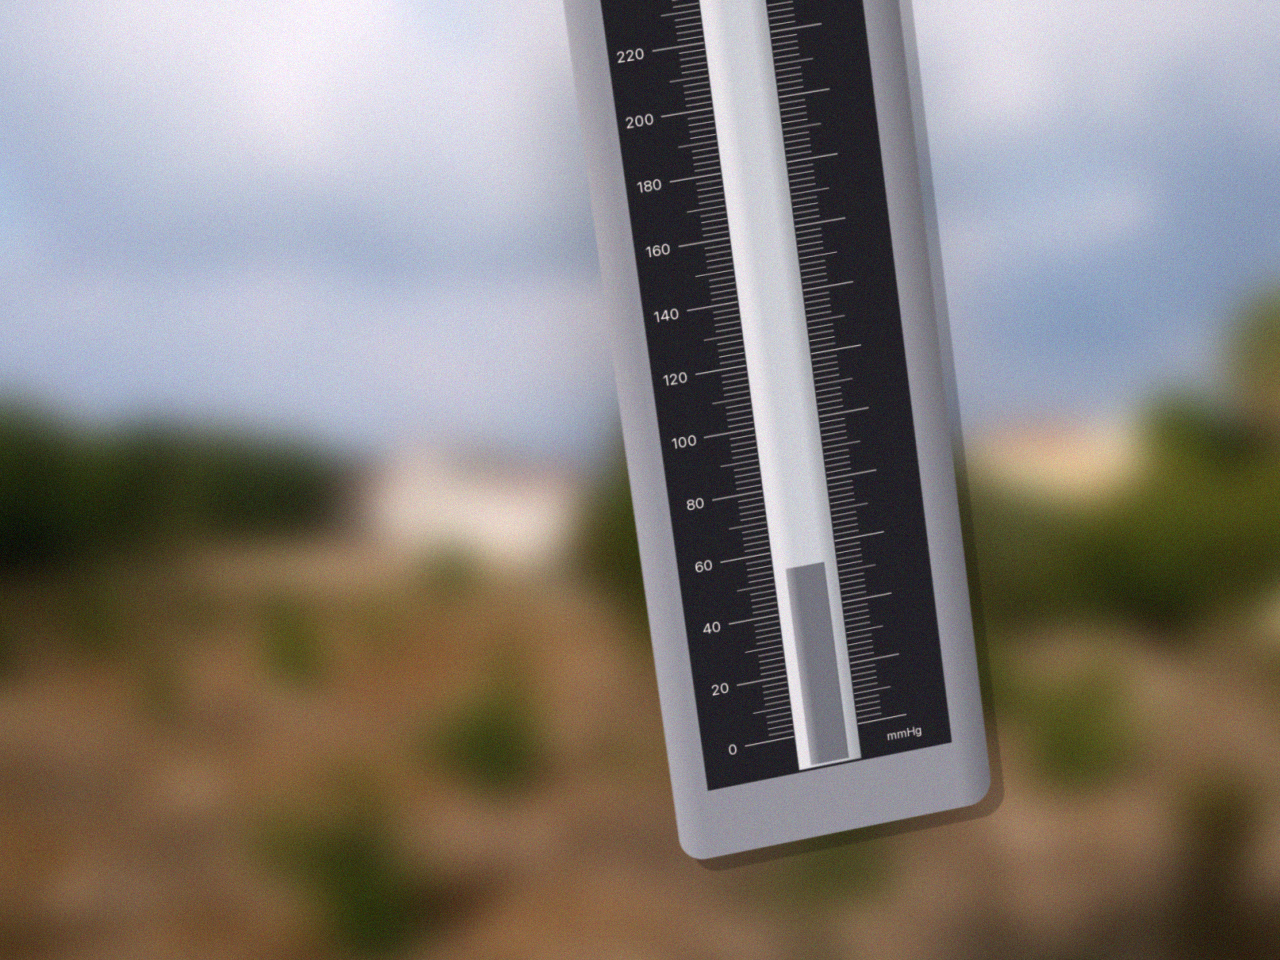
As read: 54mmHg
